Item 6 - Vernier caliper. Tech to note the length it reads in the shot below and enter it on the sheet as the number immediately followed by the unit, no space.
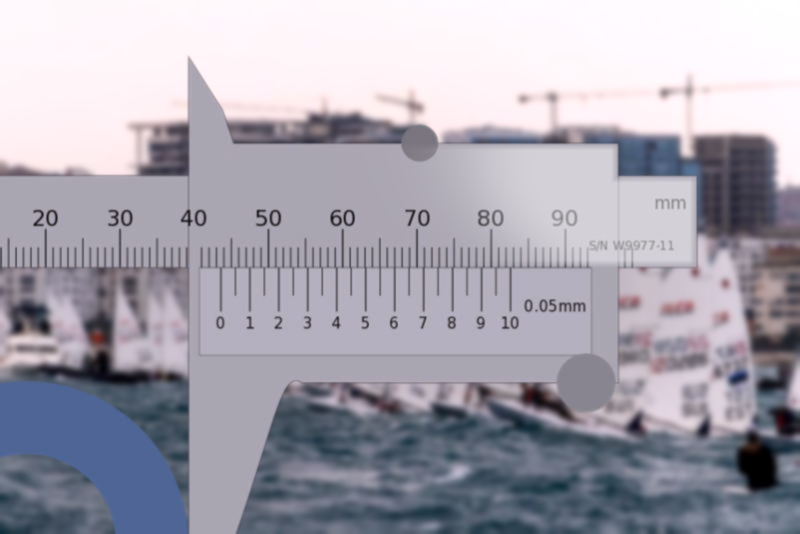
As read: 43.6mm
